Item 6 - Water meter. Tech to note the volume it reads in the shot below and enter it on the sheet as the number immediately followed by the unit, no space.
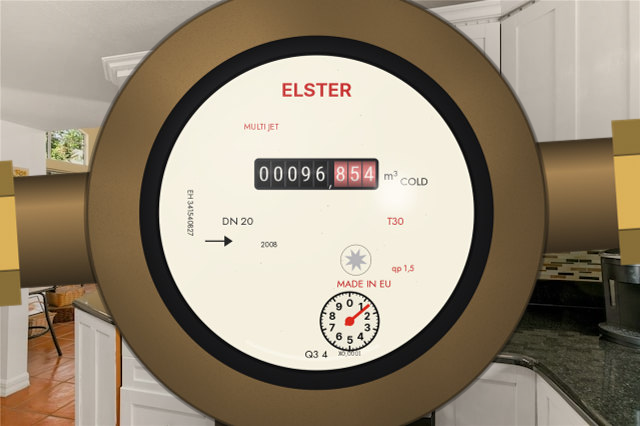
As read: 96.8541m³
